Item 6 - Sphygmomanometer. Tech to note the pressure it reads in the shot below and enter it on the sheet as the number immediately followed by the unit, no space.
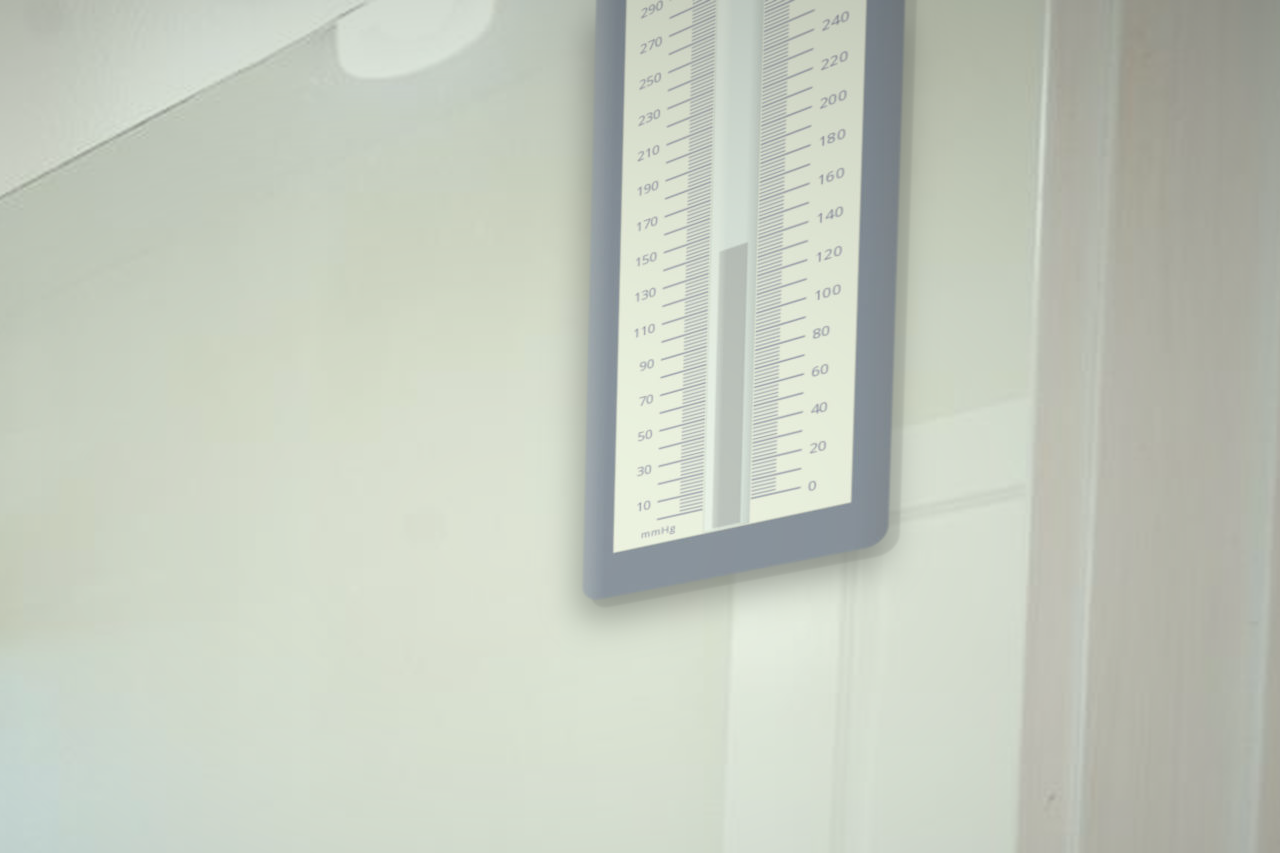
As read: 140mmHg
